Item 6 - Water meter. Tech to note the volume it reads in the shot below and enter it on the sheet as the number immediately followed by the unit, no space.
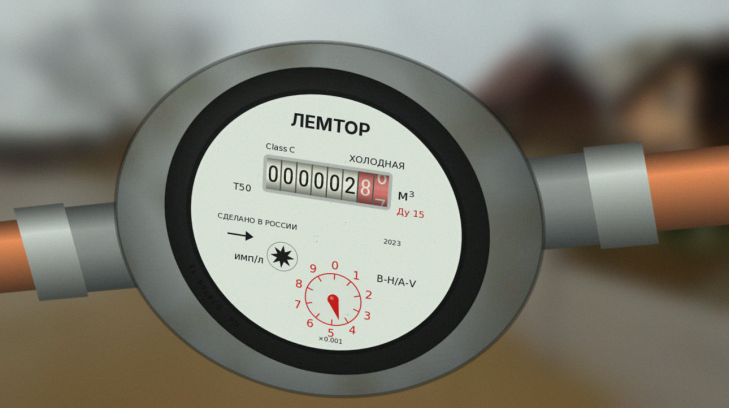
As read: 2.864m³
